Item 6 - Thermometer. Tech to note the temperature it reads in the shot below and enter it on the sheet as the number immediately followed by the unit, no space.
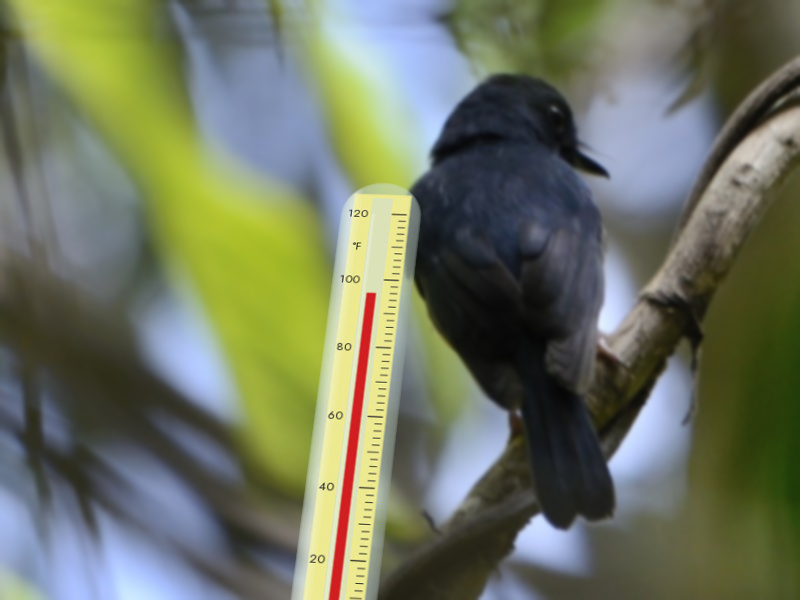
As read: 96°F
